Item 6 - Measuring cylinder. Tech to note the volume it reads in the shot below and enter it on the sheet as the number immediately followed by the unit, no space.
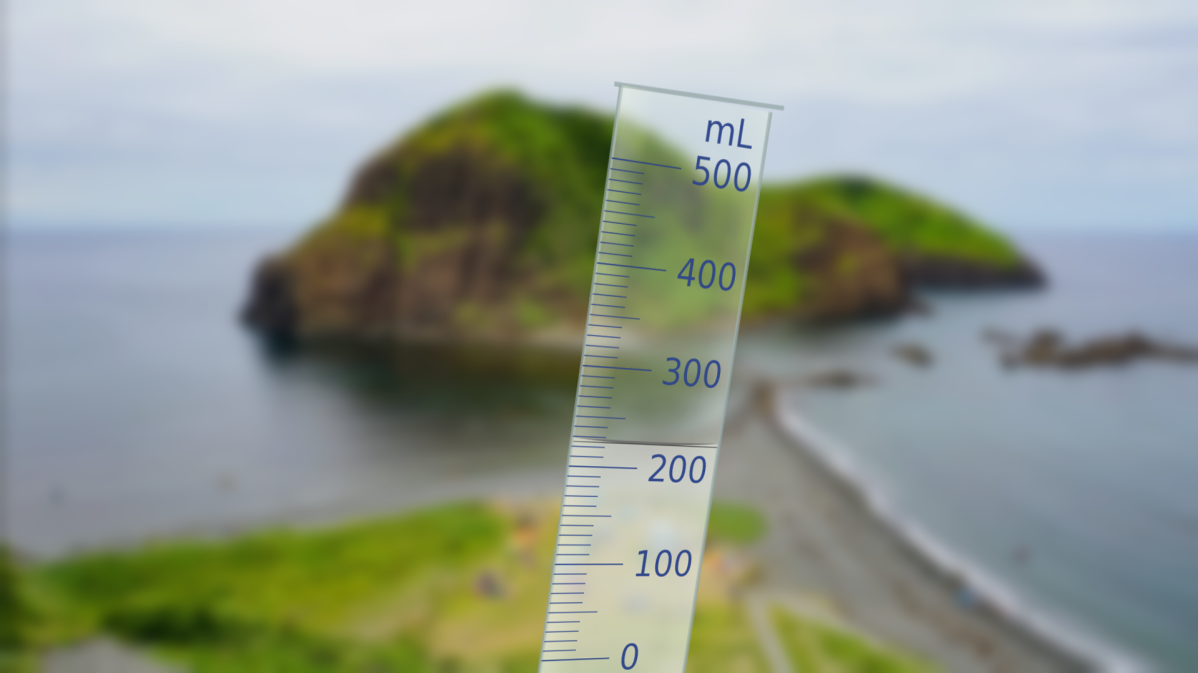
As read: 225mL
